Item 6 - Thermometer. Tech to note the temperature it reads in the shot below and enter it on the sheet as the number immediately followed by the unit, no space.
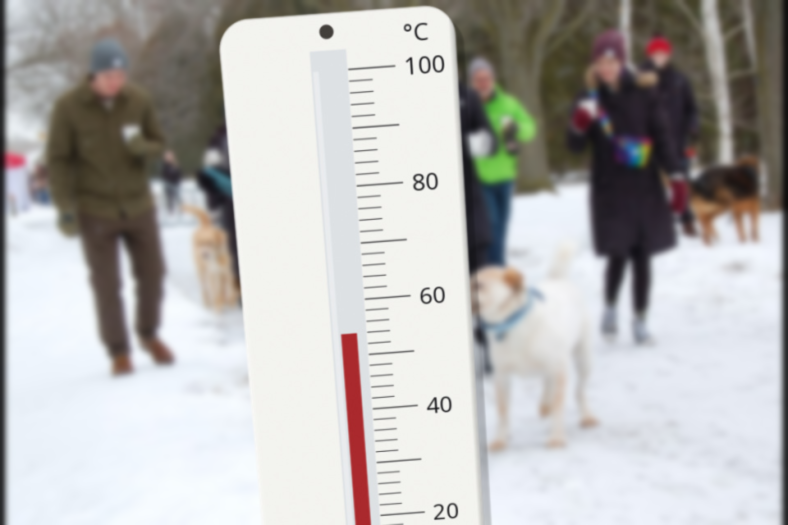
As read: 54°C
